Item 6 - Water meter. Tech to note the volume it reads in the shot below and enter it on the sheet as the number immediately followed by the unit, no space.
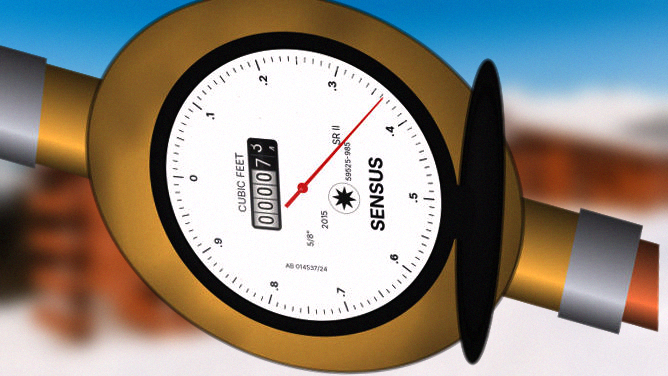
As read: 73.36ft³
